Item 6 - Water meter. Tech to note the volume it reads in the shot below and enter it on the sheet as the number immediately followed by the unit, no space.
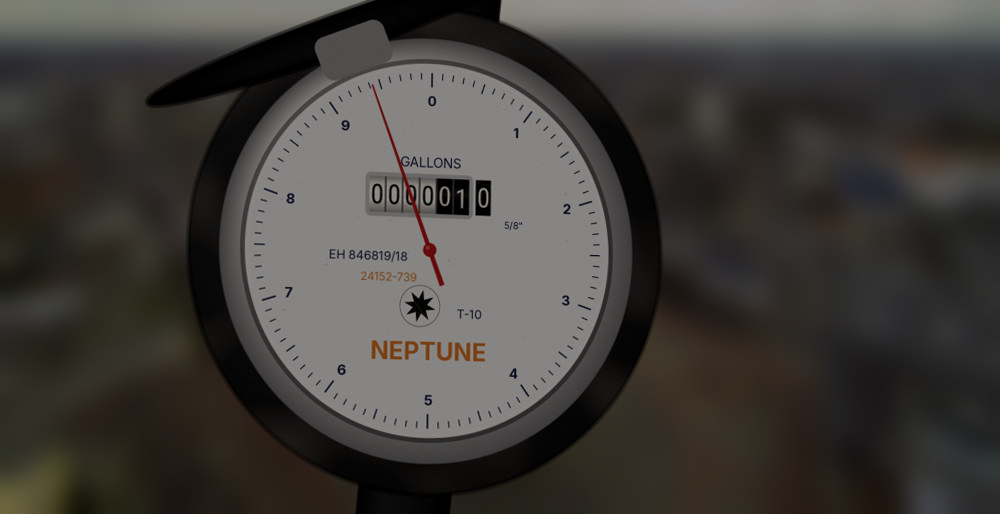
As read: 9.4gal
